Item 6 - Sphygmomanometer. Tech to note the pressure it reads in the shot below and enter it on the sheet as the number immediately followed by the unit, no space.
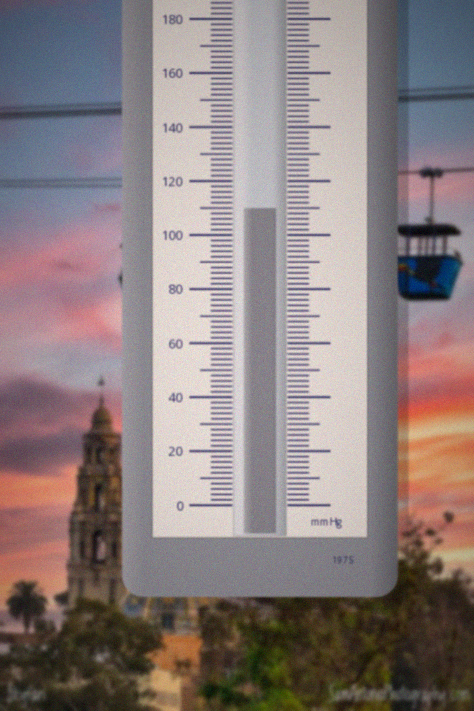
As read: 110mmHg
